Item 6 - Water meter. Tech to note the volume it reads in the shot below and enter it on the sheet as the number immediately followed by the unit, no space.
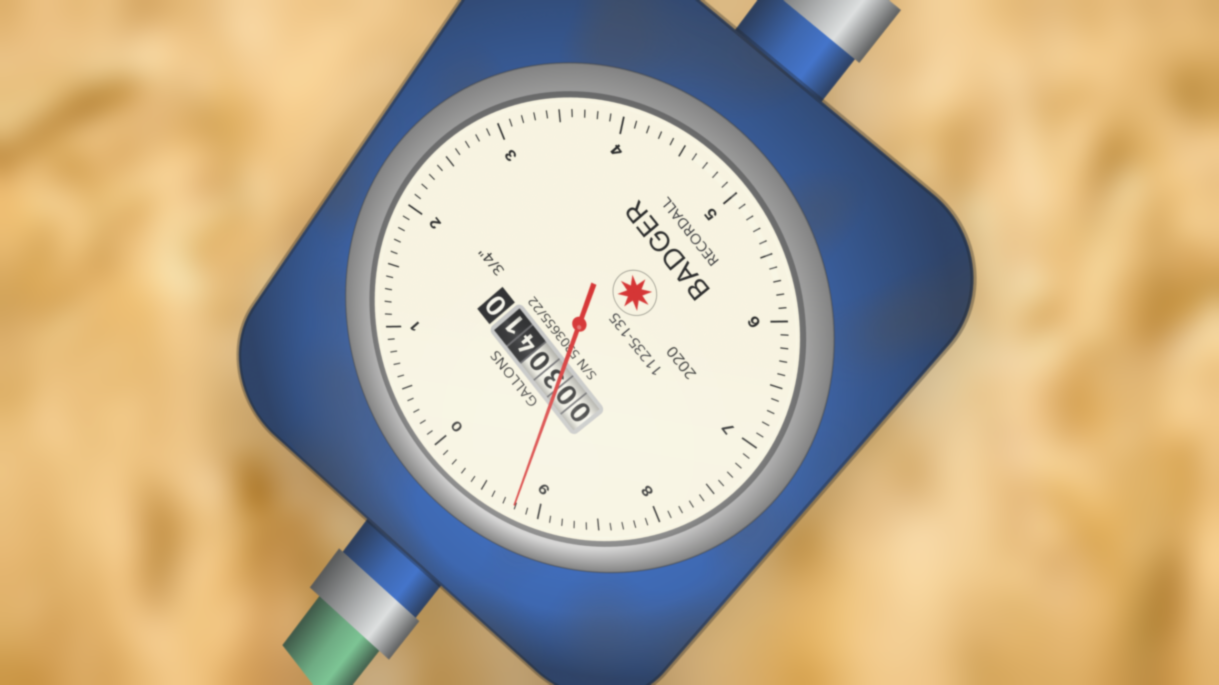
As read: 30409.2gal
